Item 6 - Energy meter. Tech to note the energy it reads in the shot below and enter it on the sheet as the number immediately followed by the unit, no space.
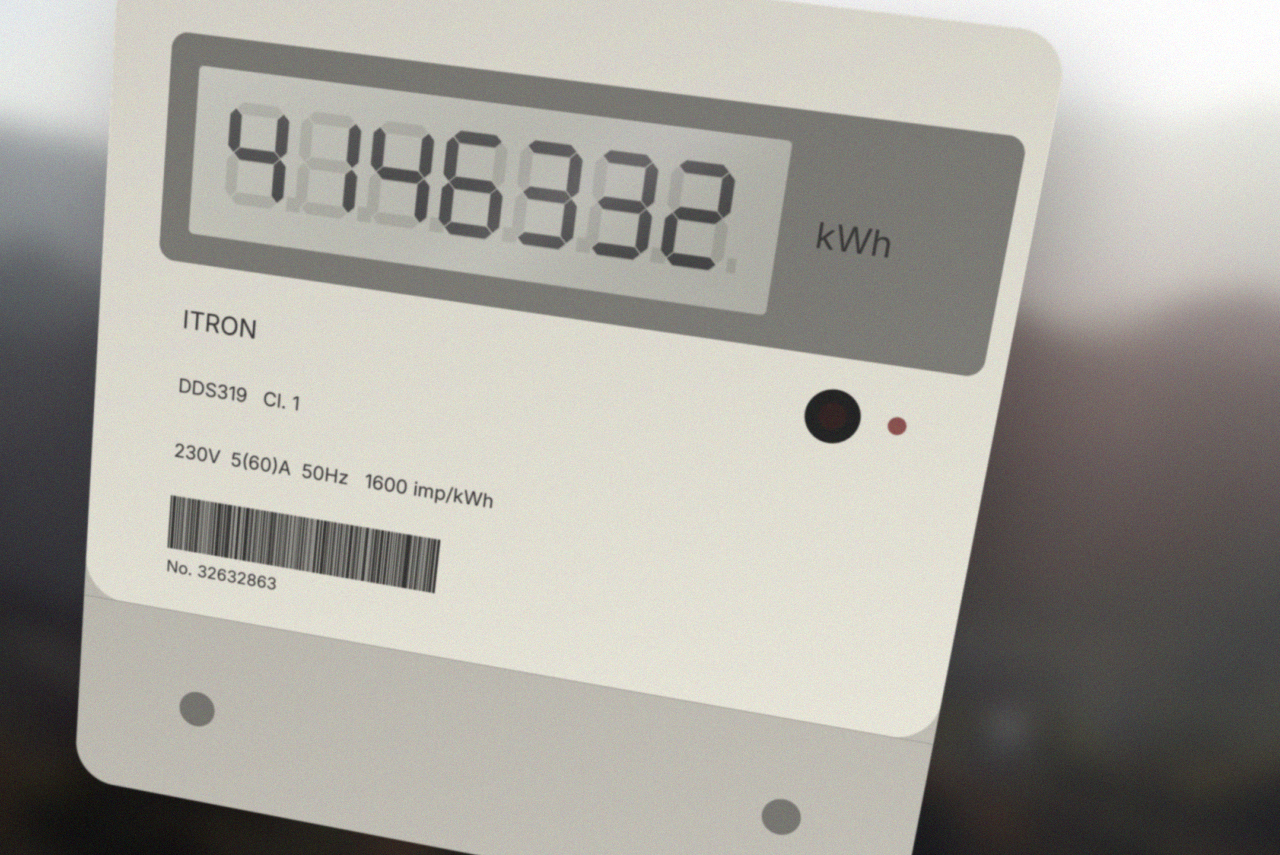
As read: 4146332kWh
